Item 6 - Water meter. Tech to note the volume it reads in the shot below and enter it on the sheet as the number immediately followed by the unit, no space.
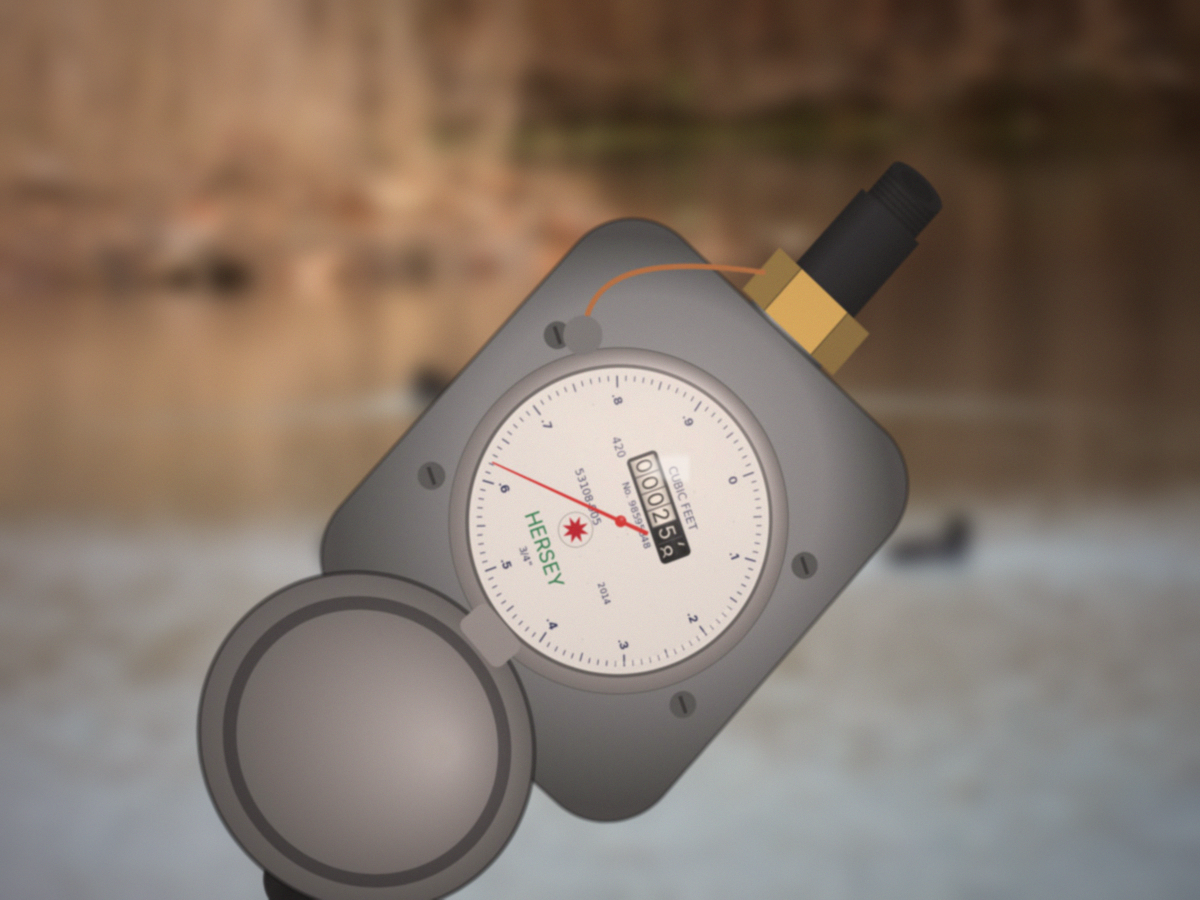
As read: 257.62ft³
